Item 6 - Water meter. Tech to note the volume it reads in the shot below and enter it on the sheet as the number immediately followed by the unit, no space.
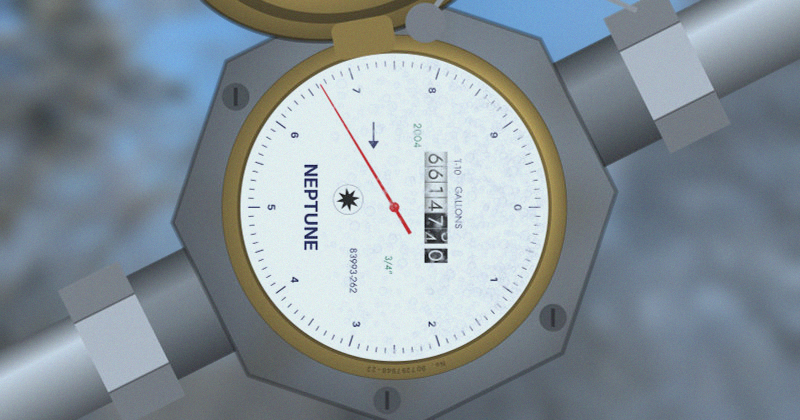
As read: 6614736.6gal
